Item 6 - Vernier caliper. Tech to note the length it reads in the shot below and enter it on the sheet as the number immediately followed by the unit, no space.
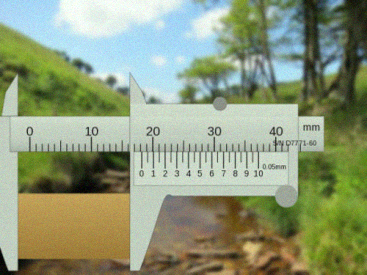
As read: 18.2mm
